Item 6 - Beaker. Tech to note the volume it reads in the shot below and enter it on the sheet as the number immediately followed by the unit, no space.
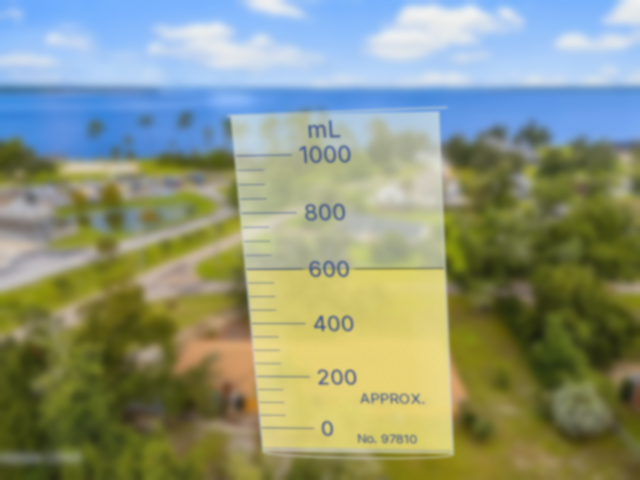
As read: 600mL
